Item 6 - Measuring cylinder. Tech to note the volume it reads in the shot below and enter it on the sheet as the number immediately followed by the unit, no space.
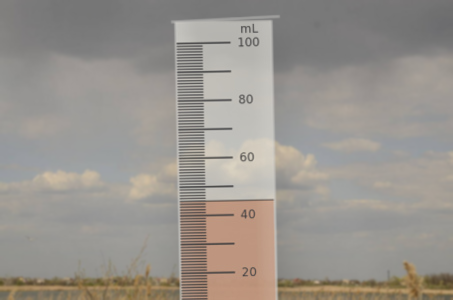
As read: 45mL
